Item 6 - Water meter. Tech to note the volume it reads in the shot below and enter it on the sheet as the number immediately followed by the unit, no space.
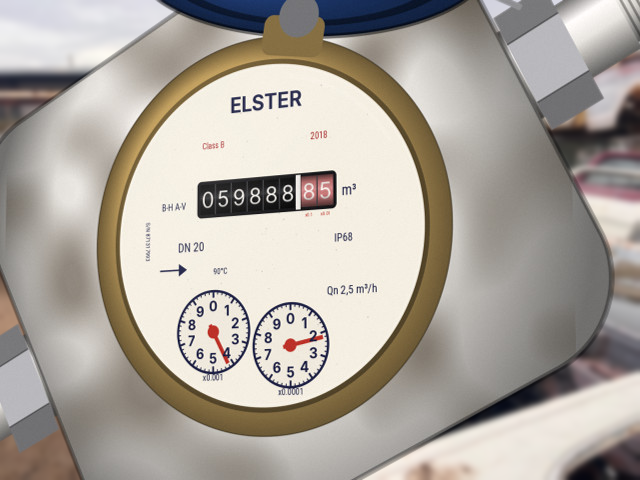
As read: 59888.8542m³
